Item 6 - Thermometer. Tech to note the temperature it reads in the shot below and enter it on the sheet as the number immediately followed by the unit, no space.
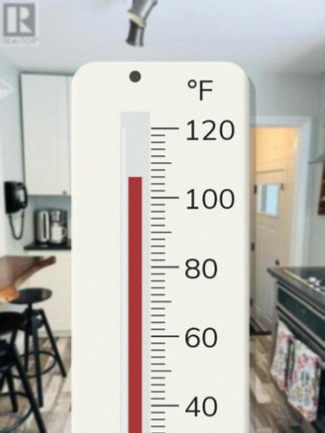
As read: 106°F
